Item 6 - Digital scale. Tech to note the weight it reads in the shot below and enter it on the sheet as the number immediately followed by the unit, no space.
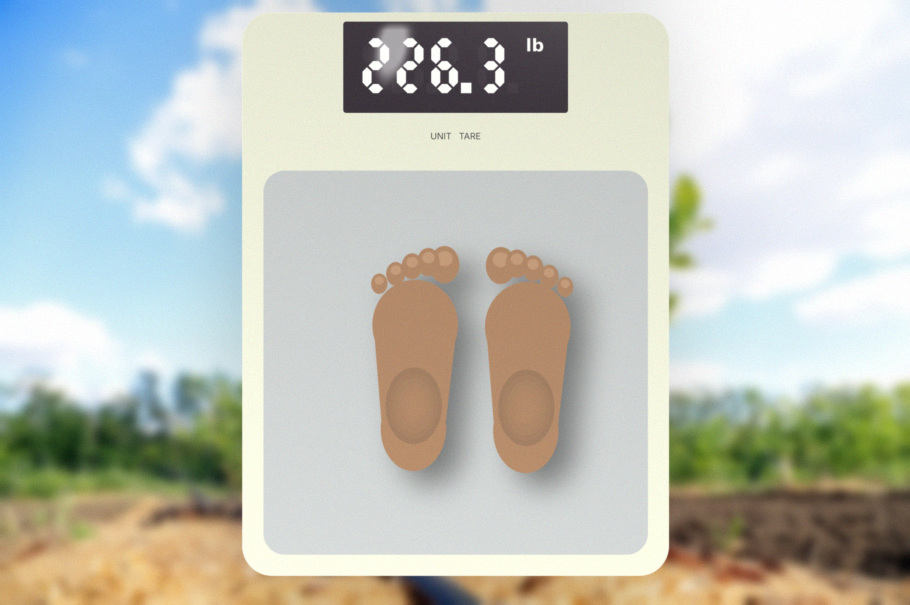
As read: 226.3lb
